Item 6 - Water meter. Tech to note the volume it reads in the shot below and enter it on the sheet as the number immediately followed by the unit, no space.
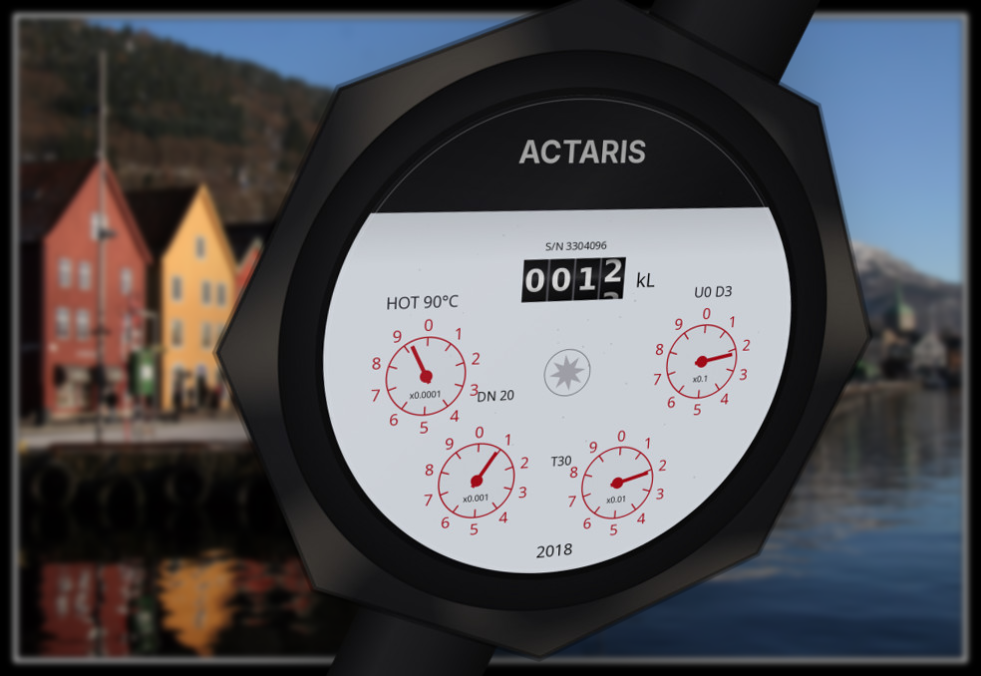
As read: 12.2209kL
